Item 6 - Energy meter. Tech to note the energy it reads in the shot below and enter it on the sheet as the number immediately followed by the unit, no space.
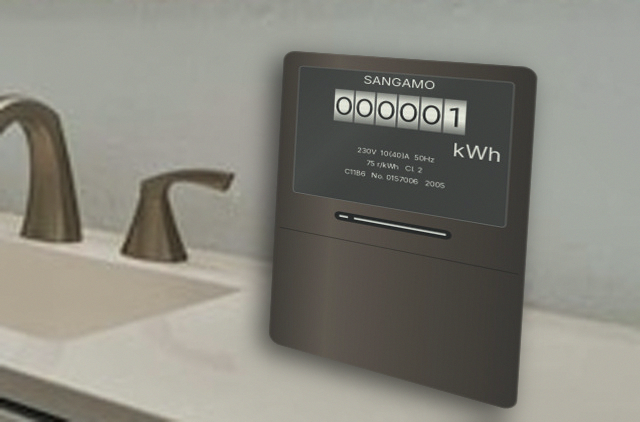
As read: 1kWh
